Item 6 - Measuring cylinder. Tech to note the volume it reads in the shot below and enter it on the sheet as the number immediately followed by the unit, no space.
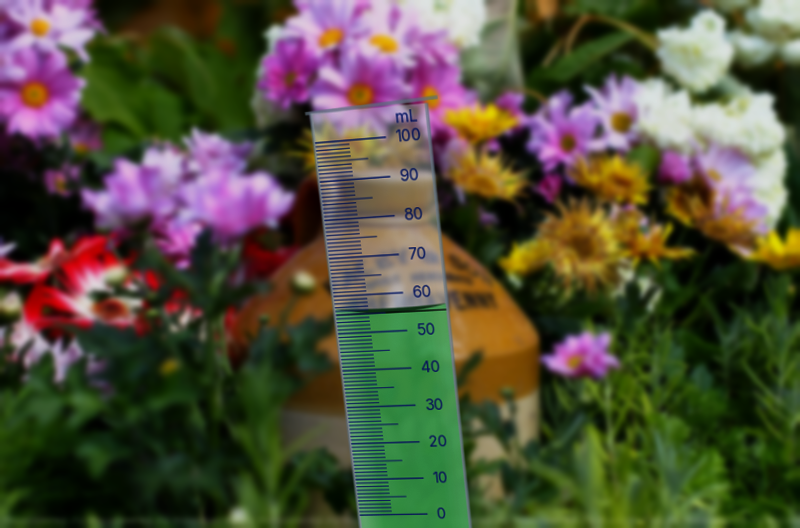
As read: 55mL
